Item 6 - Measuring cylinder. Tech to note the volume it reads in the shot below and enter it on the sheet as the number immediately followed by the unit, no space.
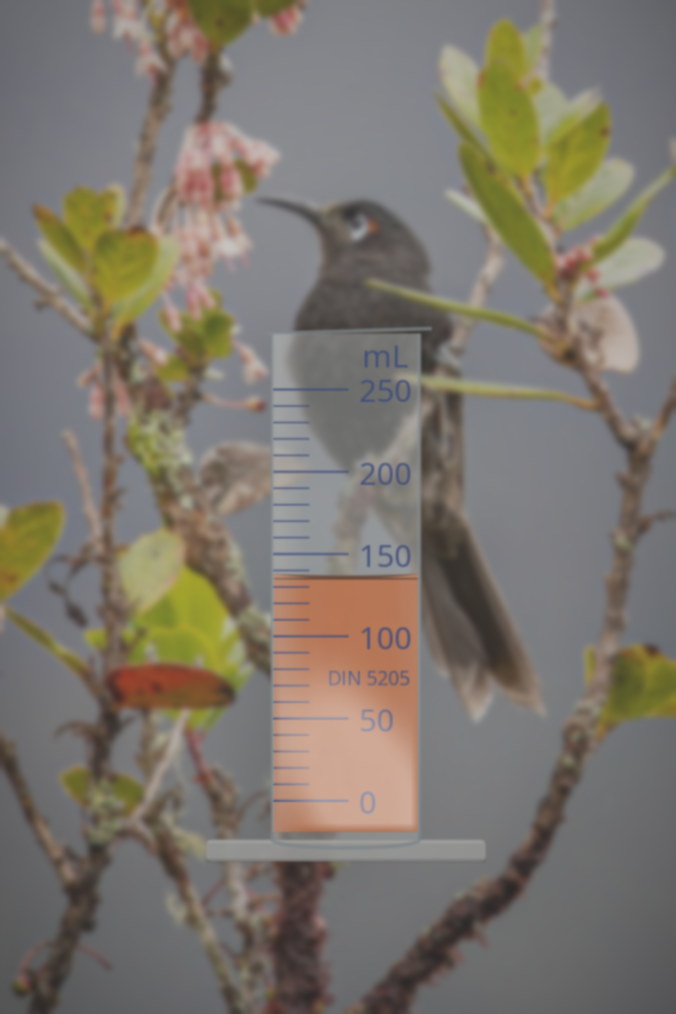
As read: 135mL
